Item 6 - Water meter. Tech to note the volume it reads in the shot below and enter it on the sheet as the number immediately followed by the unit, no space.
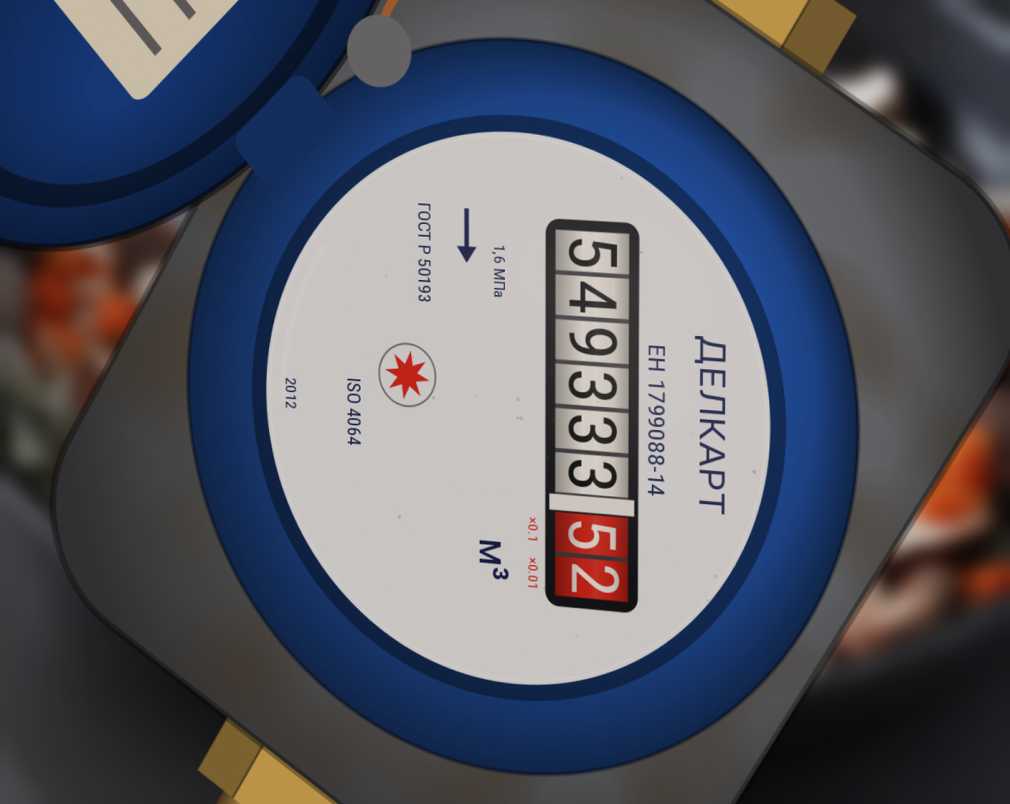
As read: 549333.52m³
